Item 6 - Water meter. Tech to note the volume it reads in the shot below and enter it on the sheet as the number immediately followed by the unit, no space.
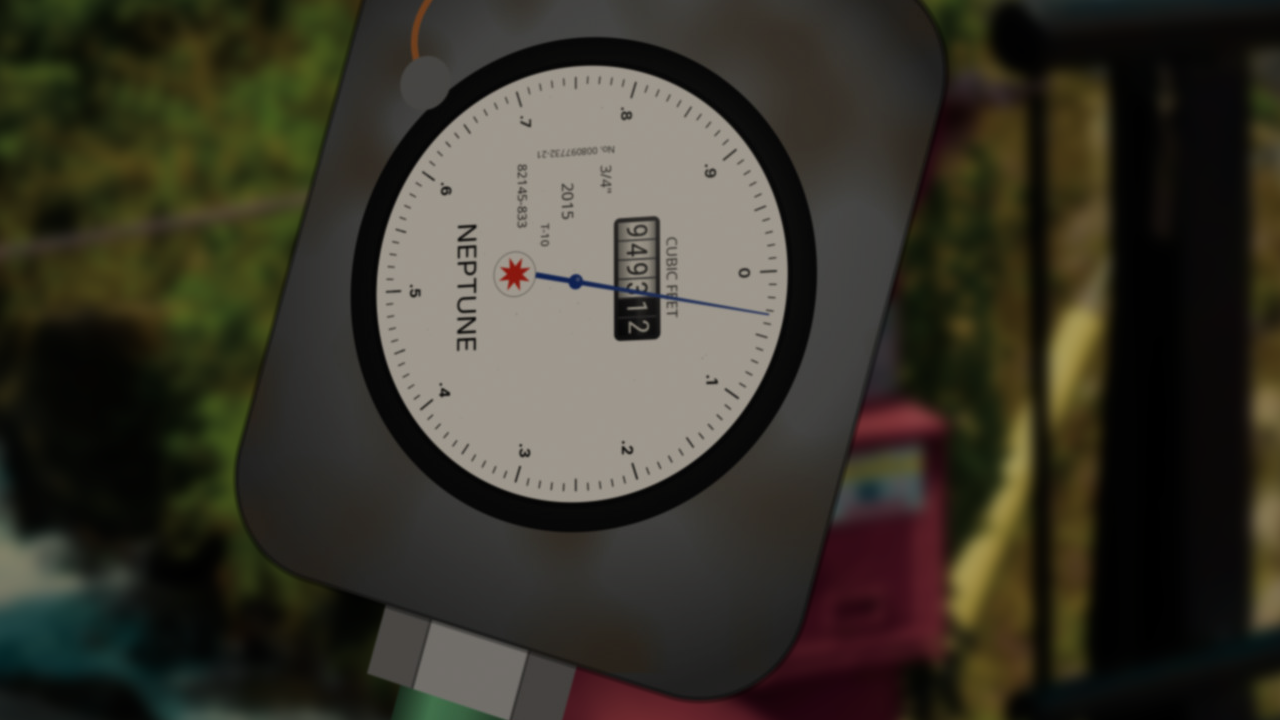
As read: 949312.03ft³
